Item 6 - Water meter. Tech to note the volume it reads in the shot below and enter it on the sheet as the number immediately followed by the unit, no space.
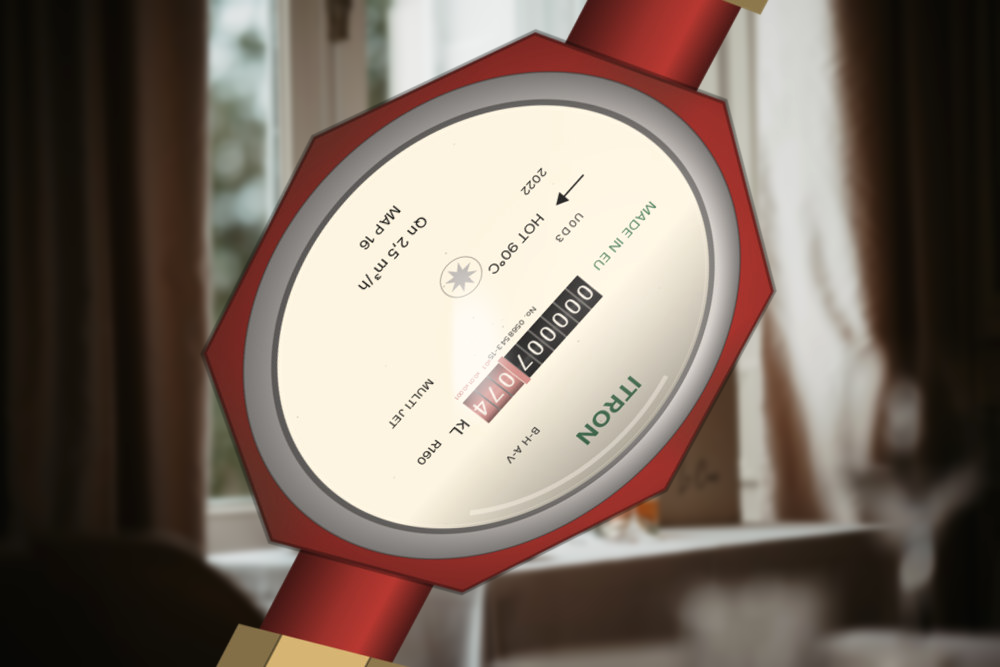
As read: 7.074kL
